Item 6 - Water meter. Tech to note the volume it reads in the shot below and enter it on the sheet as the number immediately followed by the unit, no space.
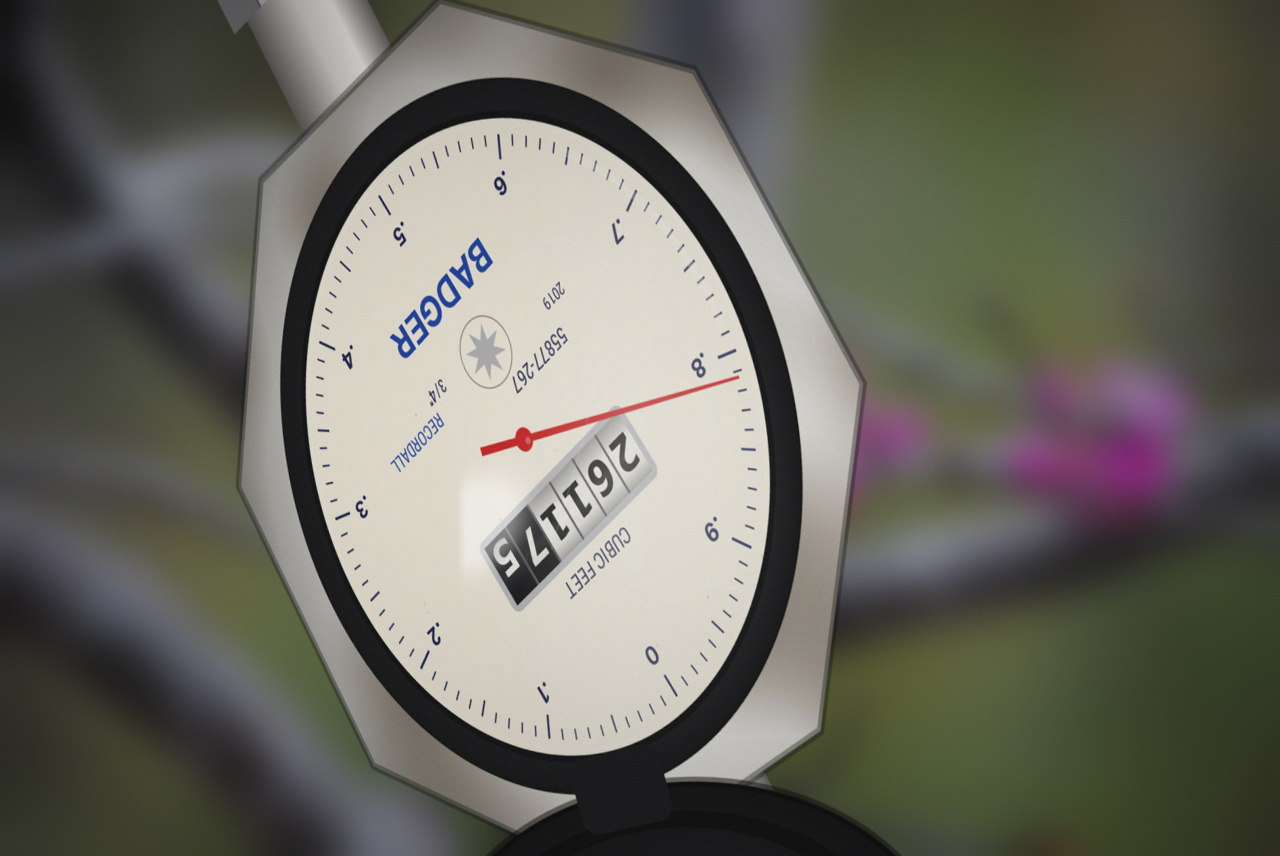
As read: 261174.81ft³
